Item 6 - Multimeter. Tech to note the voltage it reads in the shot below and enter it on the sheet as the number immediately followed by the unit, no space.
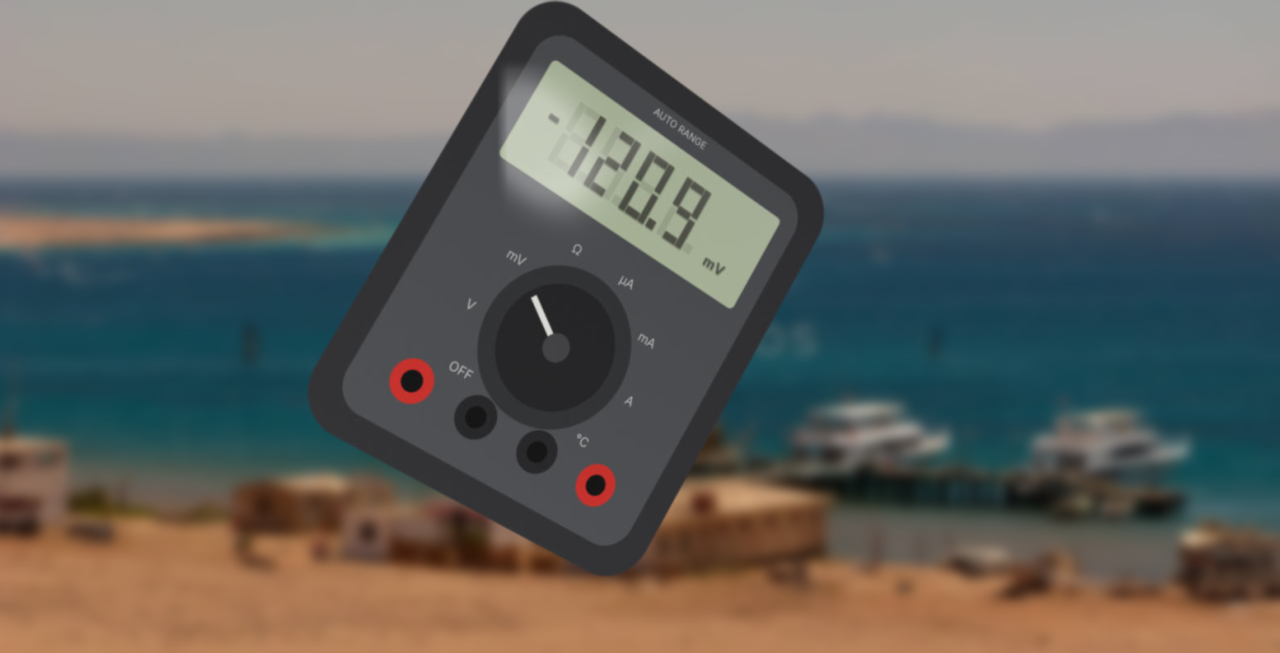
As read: -120.9mV
